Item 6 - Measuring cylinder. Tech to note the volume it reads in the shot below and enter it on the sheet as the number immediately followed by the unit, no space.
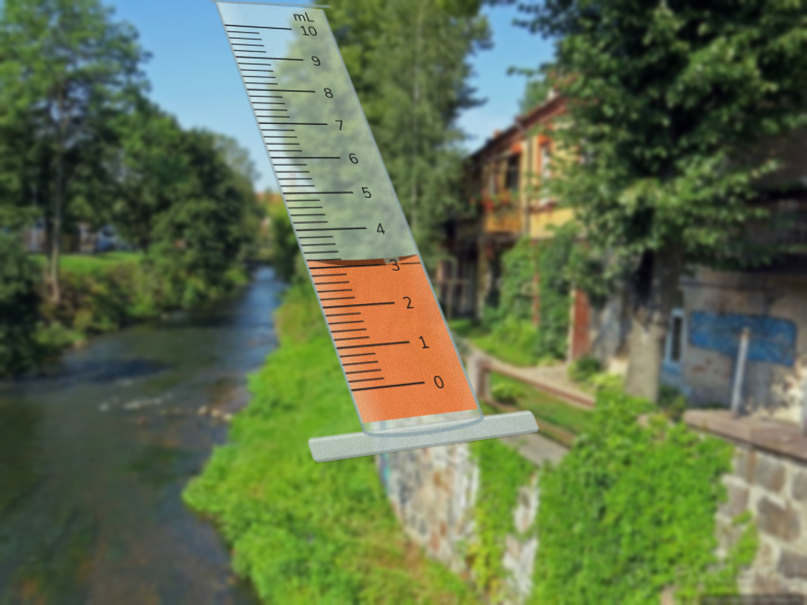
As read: 3mL
